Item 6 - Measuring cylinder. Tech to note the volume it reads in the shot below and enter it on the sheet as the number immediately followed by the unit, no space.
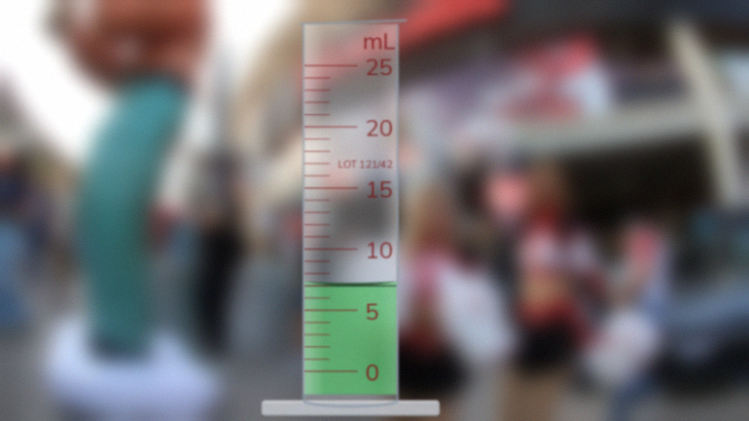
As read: 7mL
